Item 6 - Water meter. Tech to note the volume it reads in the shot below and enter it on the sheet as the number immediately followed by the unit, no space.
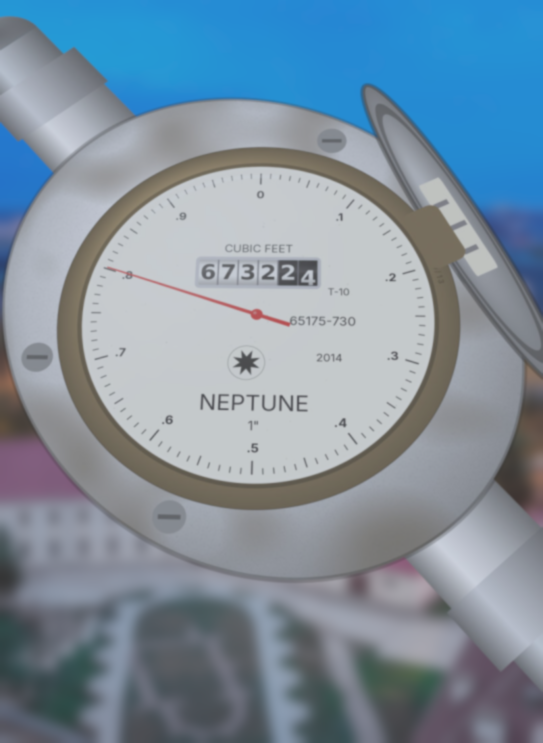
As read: 673223.80ft³
